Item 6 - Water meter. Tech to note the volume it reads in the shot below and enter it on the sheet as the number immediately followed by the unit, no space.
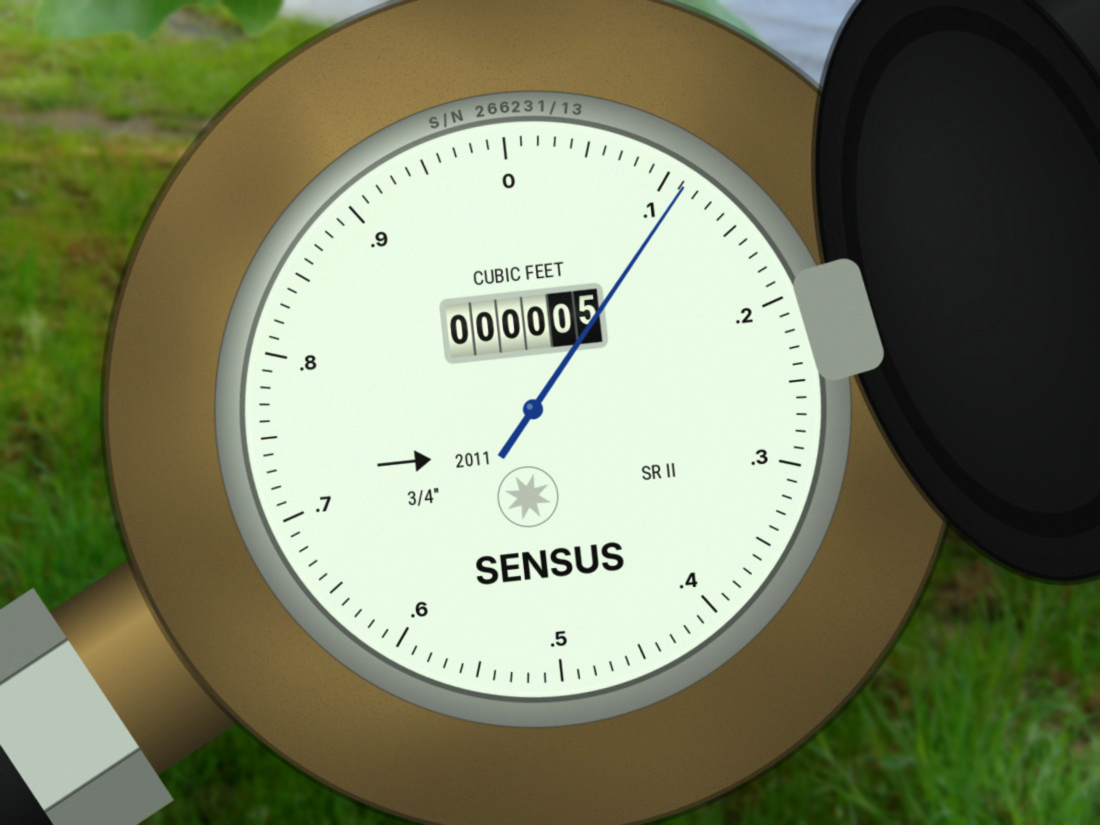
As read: 5.11ft³
